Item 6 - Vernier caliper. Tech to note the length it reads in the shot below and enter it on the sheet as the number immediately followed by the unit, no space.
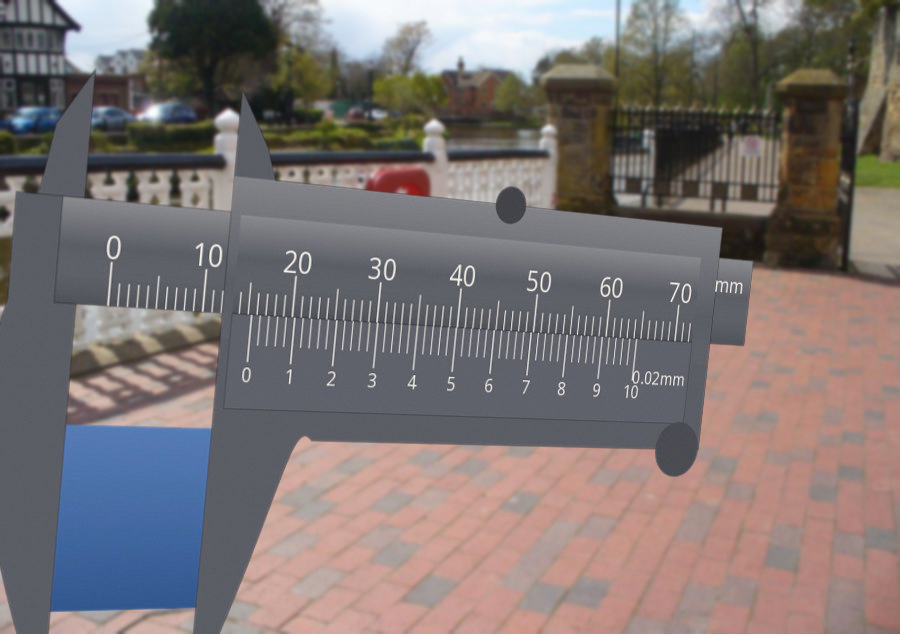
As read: 15.4mm
